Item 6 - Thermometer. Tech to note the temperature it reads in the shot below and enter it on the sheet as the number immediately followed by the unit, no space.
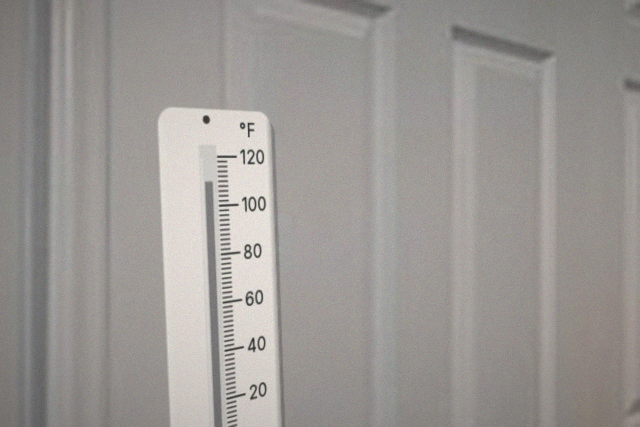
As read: 110°F
